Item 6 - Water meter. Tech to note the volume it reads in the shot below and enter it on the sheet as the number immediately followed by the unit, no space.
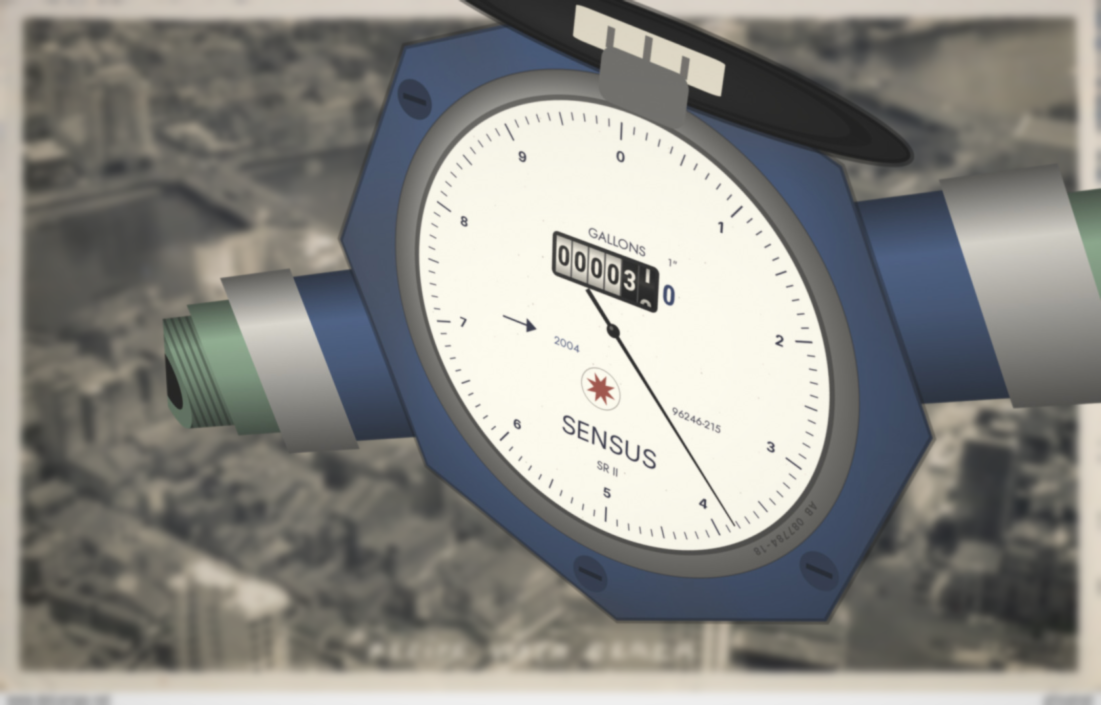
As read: 313.8gal
